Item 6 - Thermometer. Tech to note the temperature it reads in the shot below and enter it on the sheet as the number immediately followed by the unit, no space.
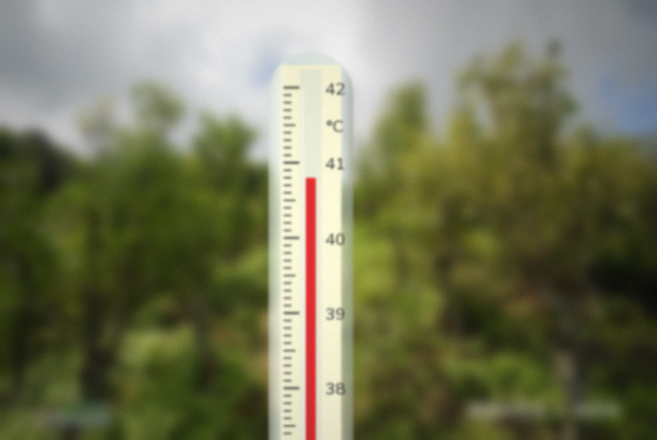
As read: 40.8°C
